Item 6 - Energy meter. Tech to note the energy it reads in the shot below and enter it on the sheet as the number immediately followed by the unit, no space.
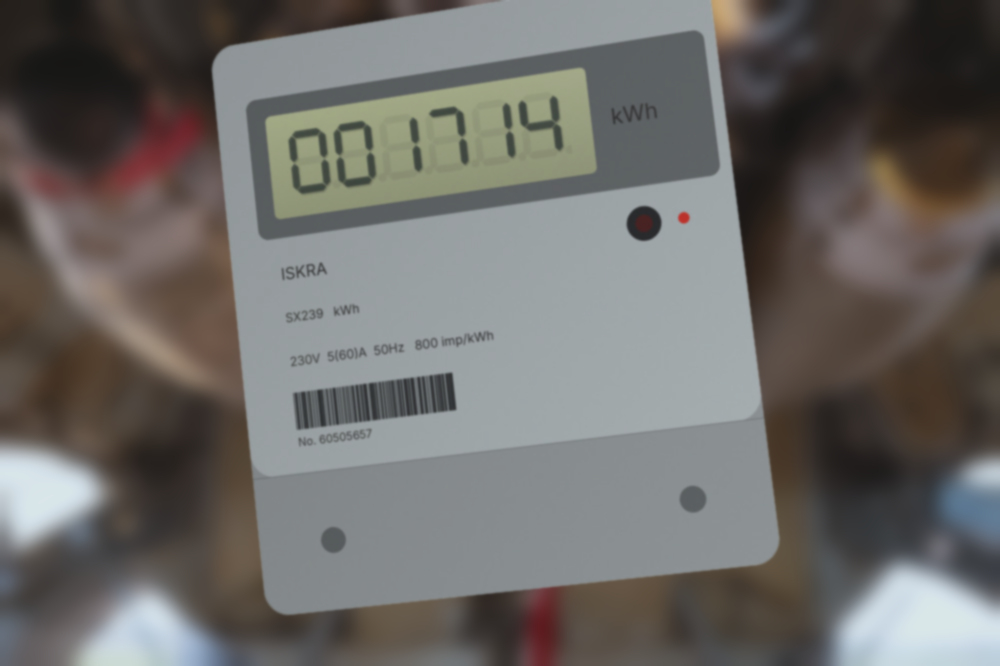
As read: 1714kWh
